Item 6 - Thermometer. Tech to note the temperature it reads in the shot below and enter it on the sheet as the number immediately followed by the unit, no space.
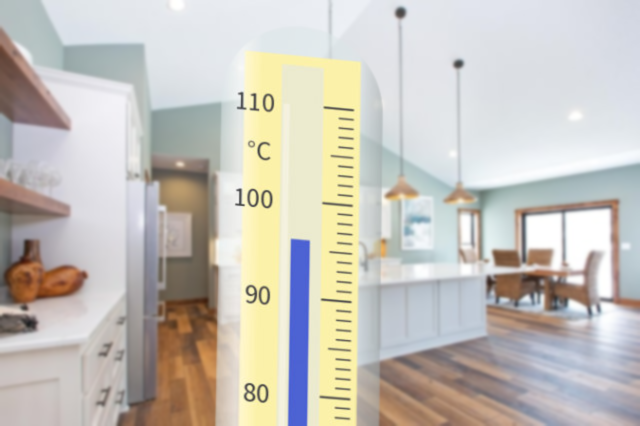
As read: 96°C
